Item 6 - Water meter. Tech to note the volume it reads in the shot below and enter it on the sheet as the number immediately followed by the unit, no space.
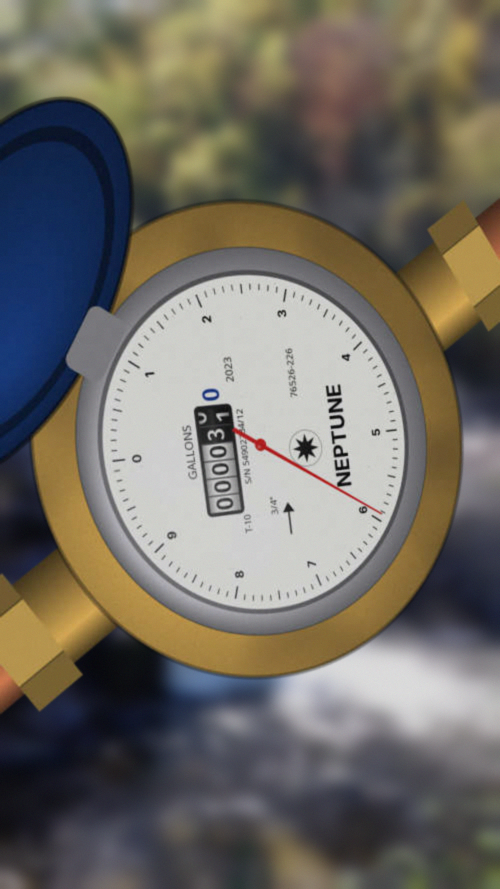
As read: 305.9gal
